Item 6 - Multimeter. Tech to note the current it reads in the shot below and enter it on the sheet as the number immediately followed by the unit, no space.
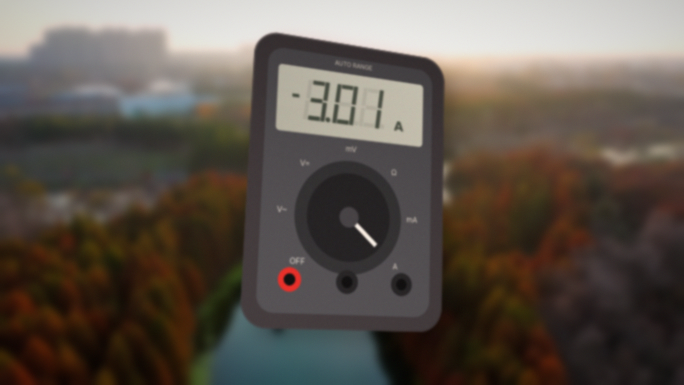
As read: -3.01A
